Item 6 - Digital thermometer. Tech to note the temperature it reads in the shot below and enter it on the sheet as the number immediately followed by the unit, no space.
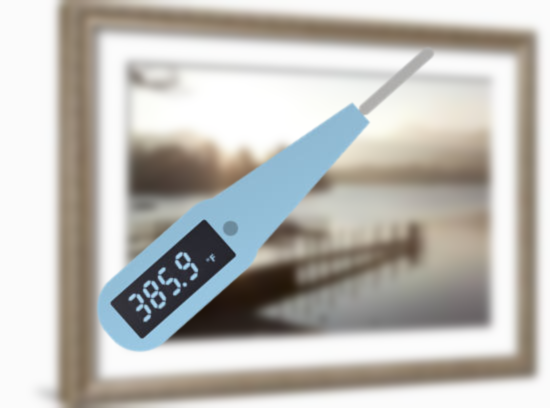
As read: 385.9°F
